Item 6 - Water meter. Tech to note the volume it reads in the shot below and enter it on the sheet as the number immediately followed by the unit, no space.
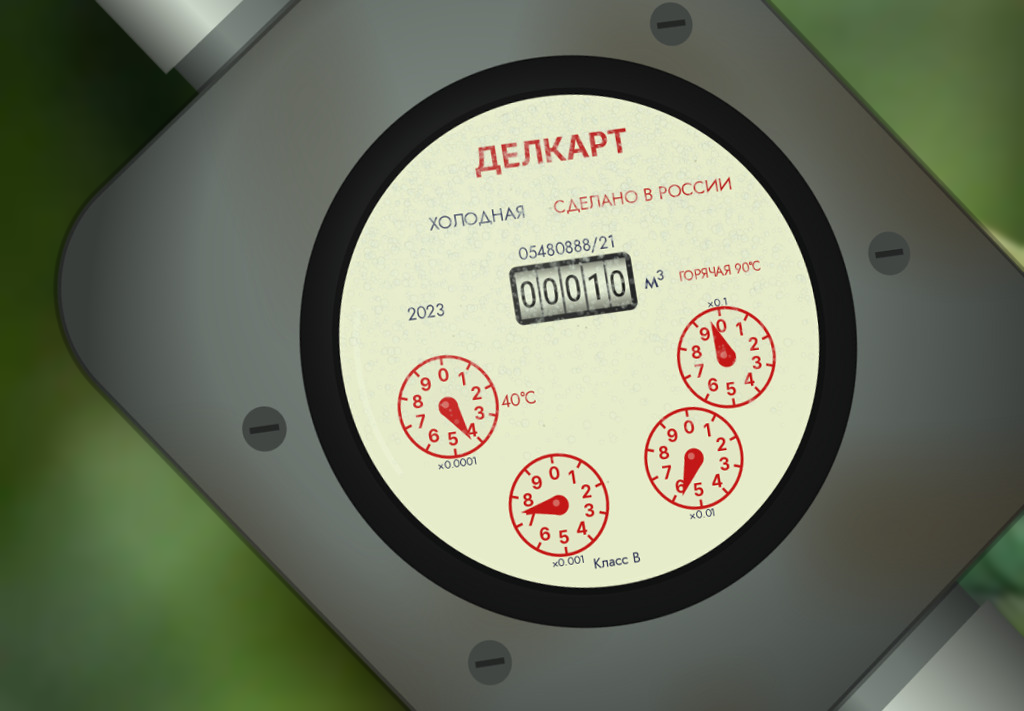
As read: 9.9574m³
